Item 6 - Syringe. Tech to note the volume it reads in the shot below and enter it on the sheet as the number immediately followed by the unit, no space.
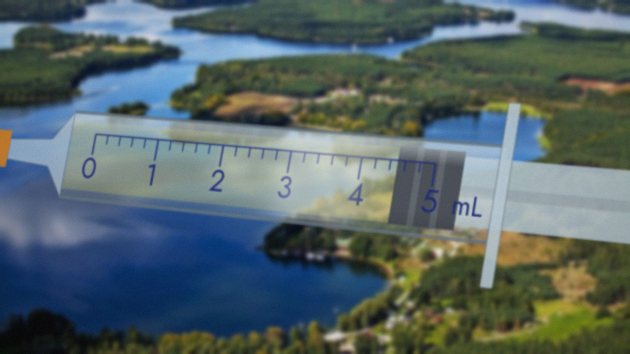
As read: 4.5mL
